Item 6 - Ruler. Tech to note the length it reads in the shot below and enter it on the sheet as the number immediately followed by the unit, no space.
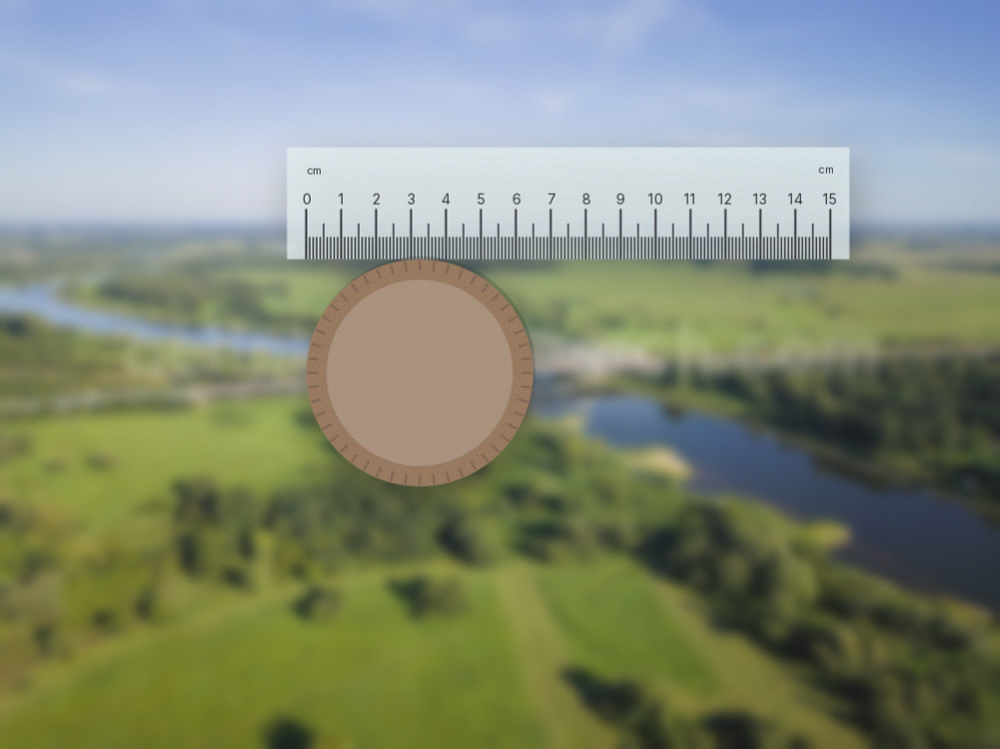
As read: 6.5cm
